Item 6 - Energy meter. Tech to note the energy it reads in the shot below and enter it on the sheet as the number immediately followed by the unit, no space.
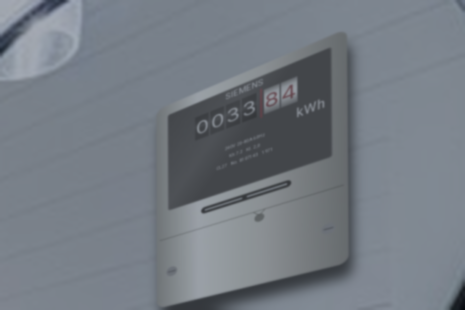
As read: 33.84kWh
